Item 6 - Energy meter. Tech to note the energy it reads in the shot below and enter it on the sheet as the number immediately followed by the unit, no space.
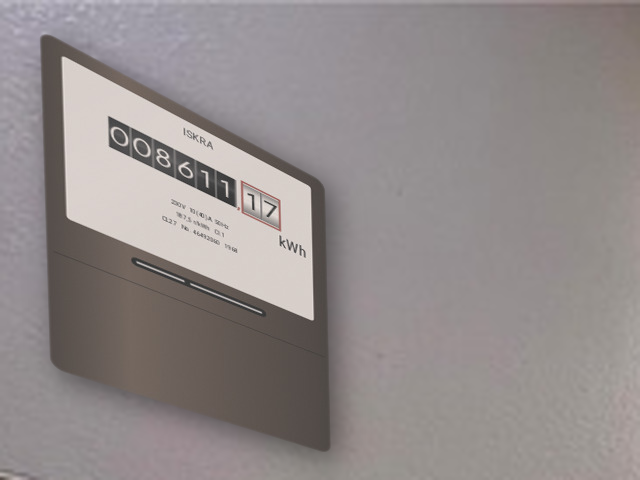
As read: 8611.17kWh
